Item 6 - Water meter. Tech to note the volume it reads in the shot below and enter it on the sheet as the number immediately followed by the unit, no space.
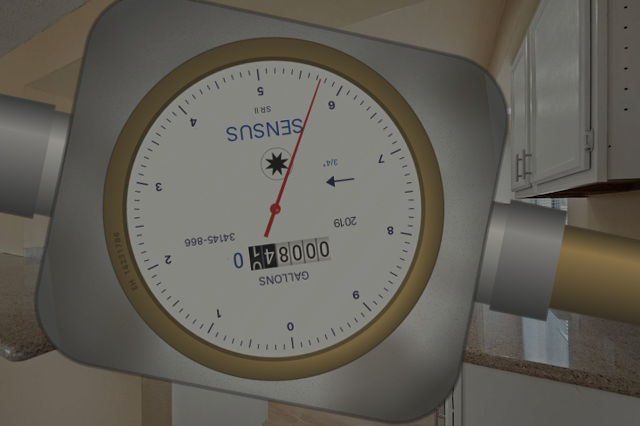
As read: 8405.7gal
